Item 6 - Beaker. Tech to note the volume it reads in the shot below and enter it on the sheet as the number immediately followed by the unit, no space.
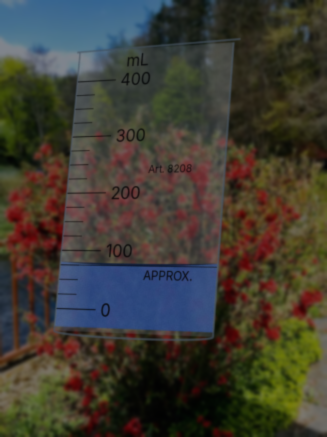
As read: 75mL
